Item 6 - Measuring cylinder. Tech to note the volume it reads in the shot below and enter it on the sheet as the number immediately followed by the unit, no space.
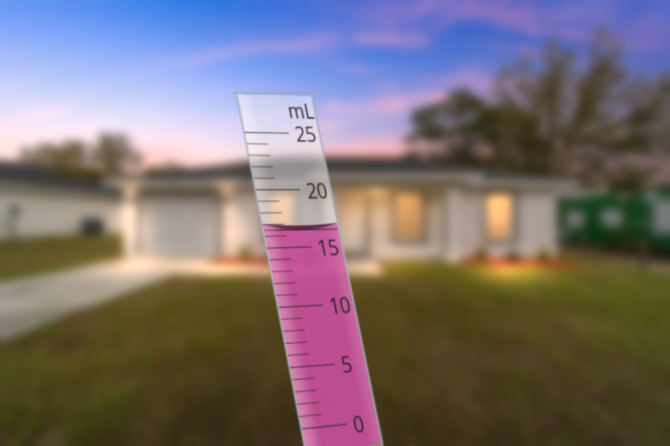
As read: 16.5mL
